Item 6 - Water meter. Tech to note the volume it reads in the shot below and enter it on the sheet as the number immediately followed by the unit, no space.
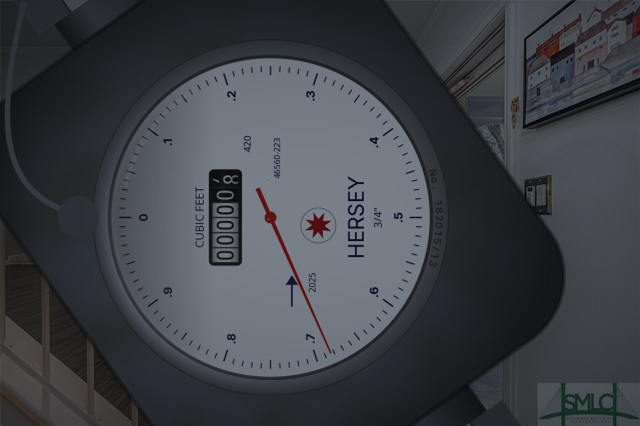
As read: 7.68ft³
